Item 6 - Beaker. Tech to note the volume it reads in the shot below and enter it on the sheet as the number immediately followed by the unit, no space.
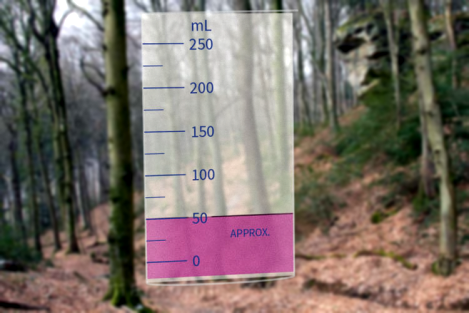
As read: 50mL
